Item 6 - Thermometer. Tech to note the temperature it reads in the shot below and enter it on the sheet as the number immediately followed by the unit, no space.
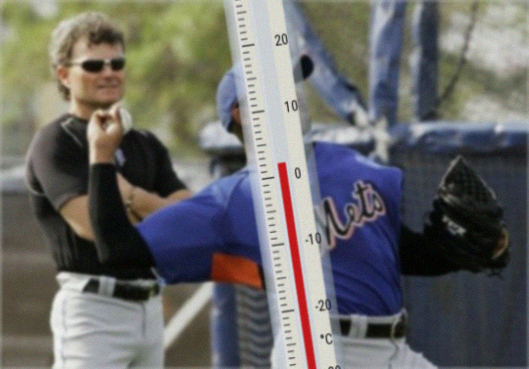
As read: 2°C
